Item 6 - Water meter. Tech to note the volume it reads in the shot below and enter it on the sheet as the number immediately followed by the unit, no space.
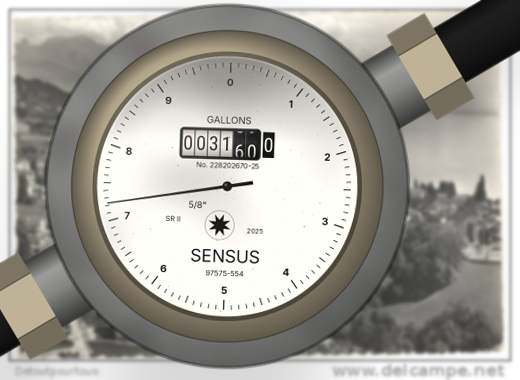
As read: 31597.2gal
